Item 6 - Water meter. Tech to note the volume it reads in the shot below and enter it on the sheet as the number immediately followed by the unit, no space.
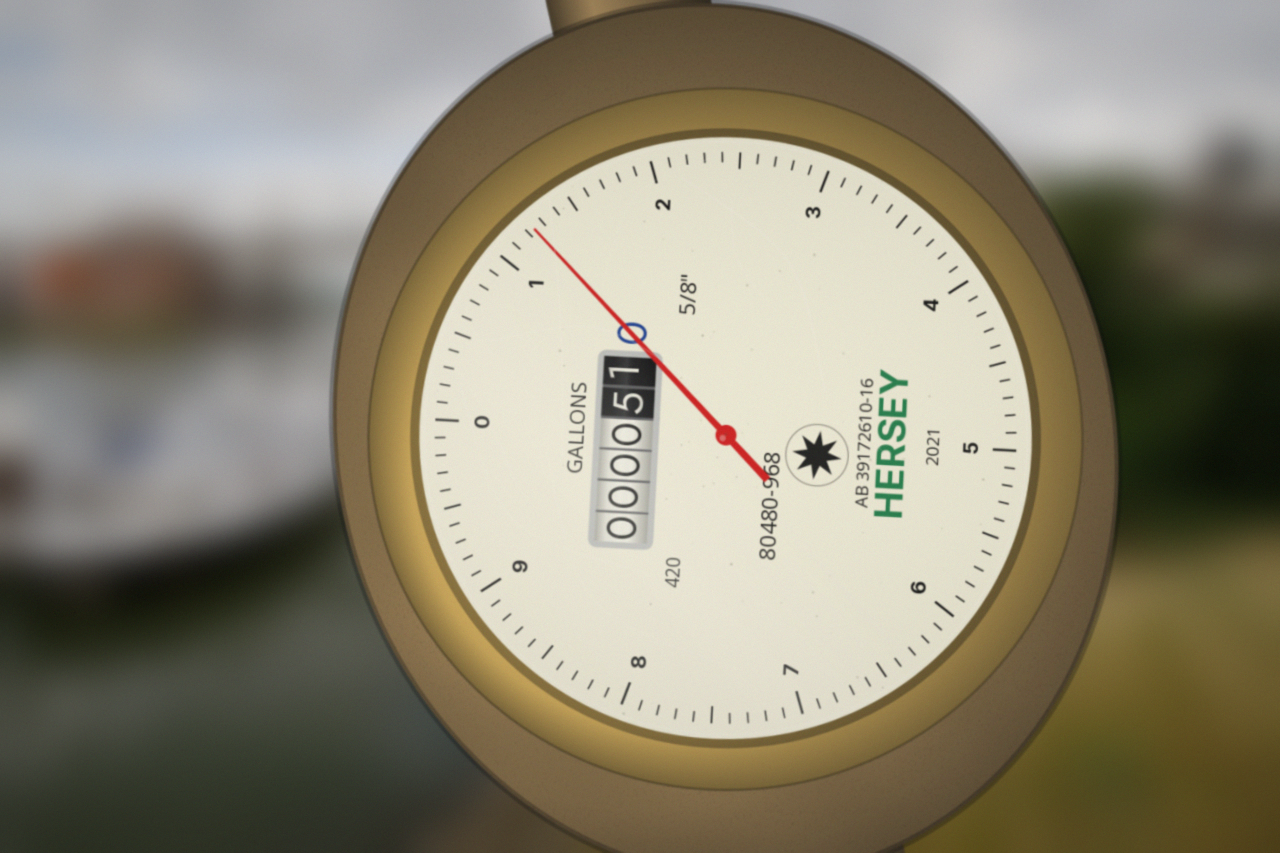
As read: 511.2gal
